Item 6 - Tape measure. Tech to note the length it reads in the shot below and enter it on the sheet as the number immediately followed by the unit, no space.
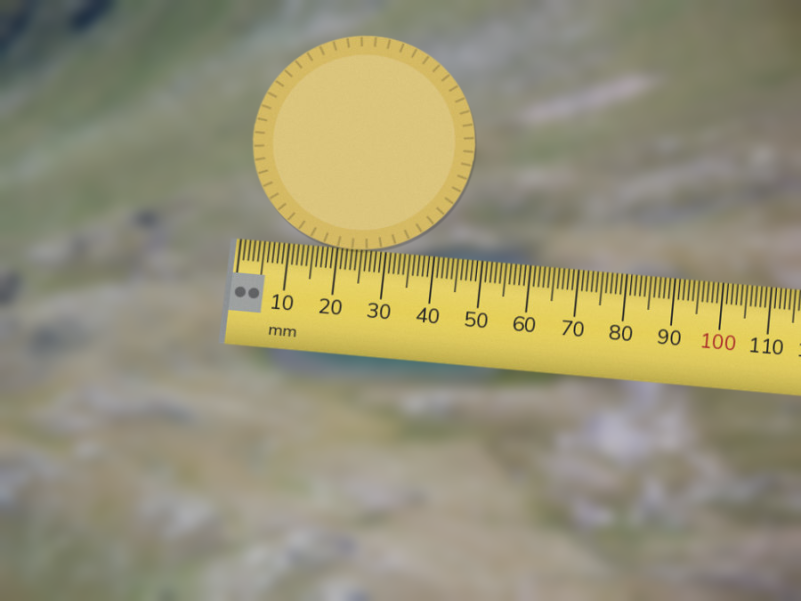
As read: 46mm
